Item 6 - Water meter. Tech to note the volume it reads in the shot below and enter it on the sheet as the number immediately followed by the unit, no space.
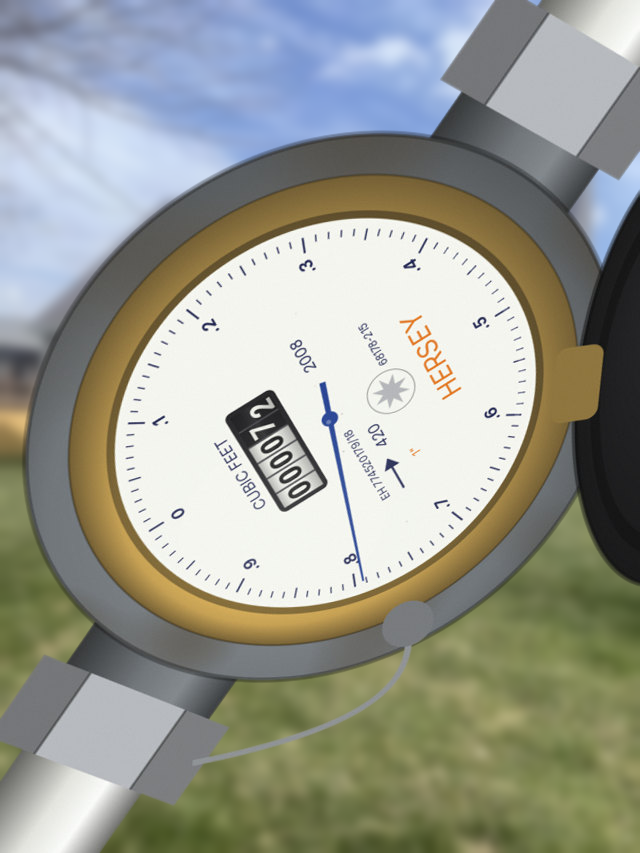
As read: 71.79ft³
